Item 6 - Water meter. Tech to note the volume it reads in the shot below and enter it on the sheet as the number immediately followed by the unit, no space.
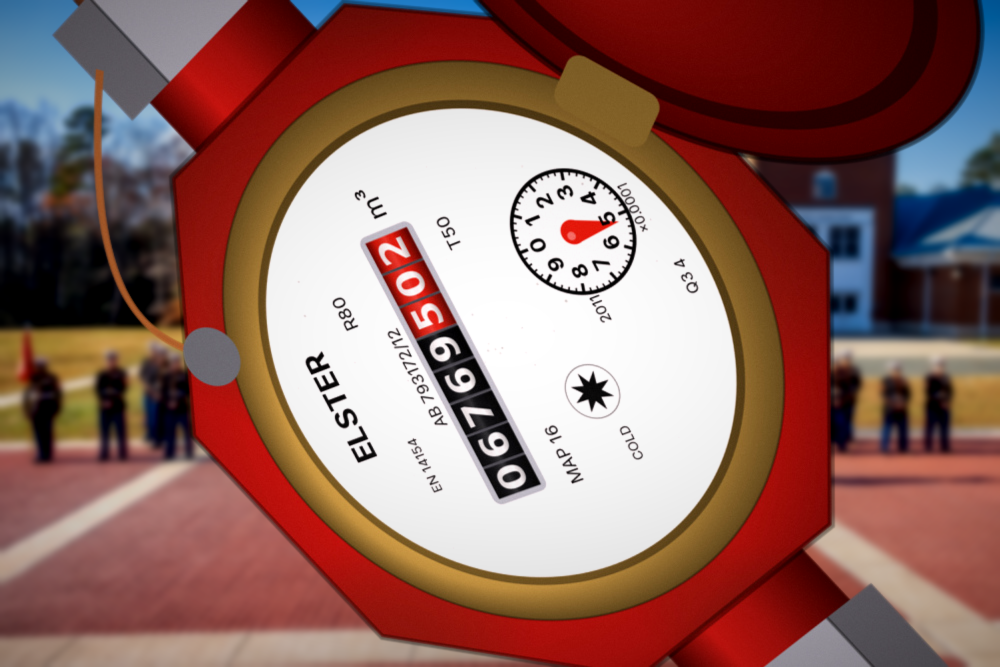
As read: 6769.5025m³
